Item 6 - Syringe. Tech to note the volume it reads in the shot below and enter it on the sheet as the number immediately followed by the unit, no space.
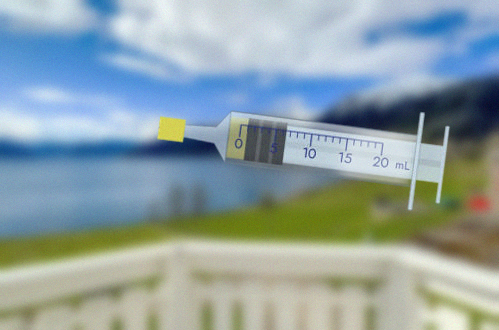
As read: 1mL
